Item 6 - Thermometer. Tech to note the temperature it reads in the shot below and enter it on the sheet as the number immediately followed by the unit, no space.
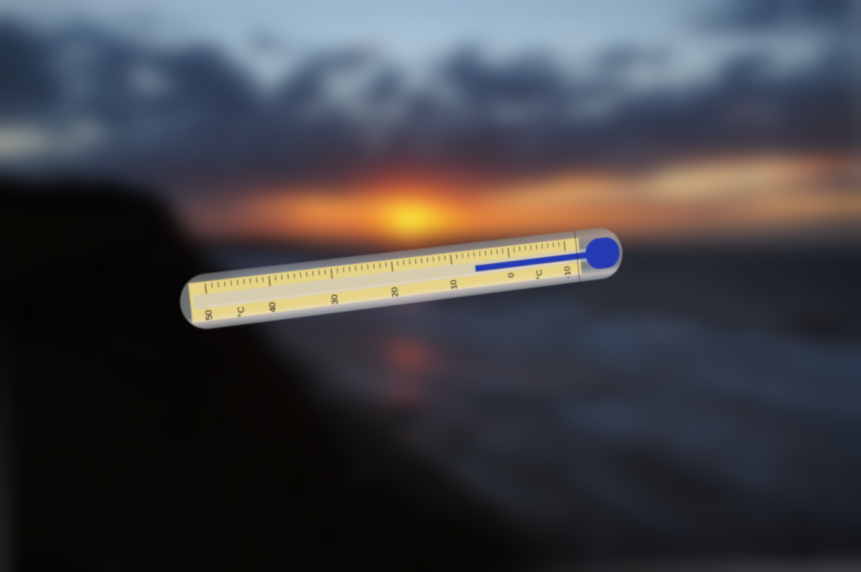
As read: 6°C
